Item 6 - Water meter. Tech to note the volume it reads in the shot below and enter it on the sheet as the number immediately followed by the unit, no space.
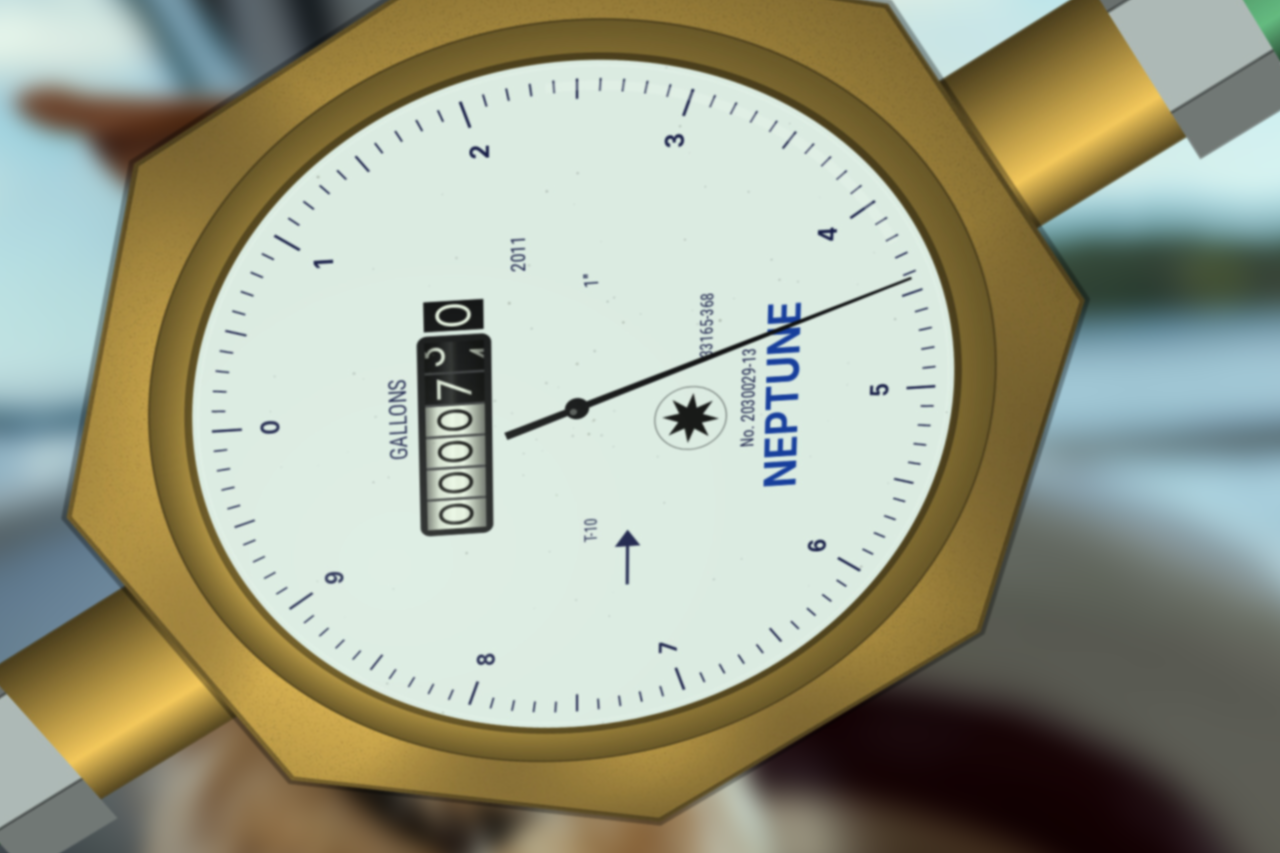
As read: 734.4gal
